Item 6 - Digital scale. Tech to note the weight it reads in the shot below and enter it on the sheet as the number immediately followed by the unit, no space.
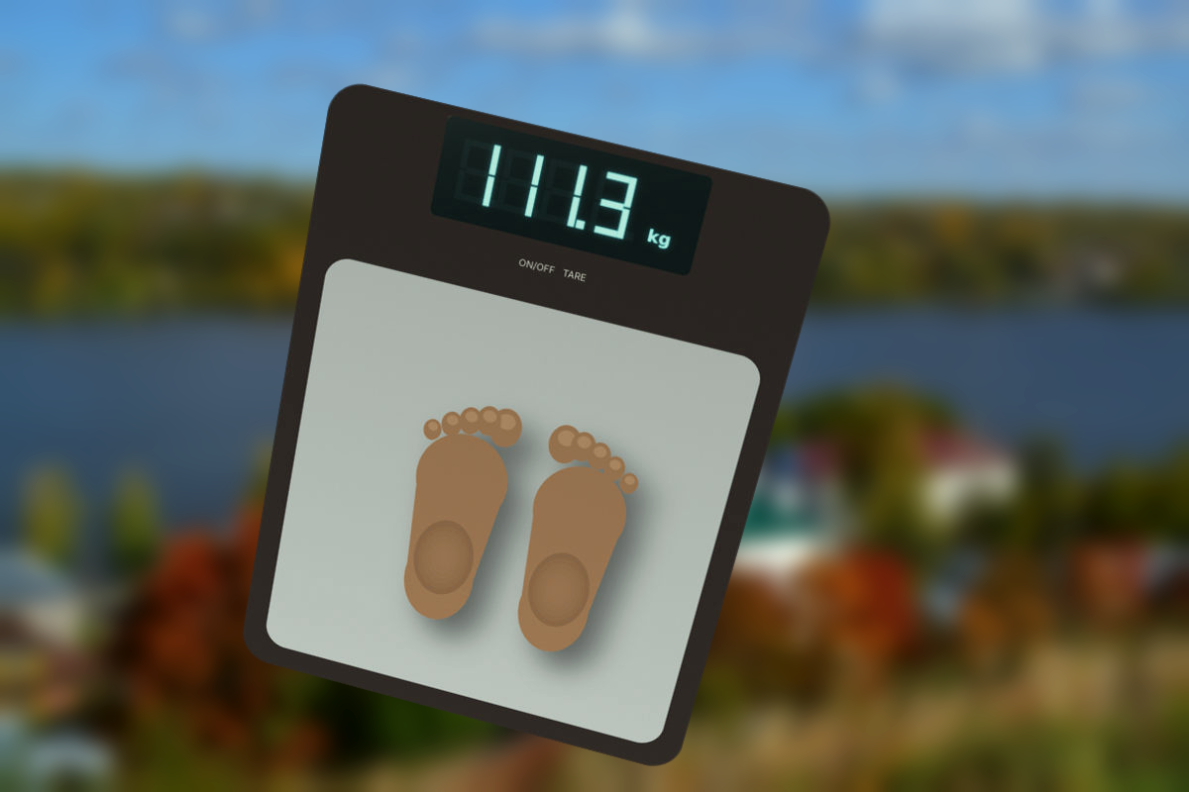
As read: 111.3kg
